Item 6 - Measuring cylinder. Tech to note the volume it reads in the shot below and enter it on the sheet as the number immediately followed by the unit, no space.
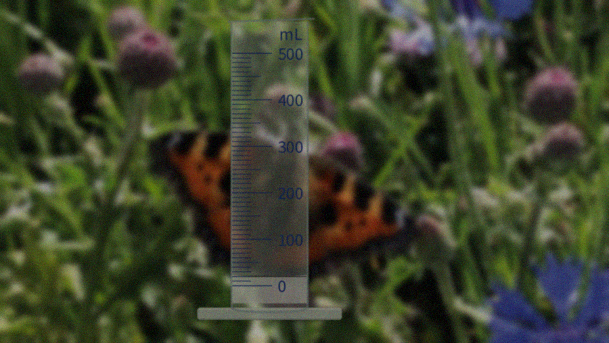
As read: 20mL
